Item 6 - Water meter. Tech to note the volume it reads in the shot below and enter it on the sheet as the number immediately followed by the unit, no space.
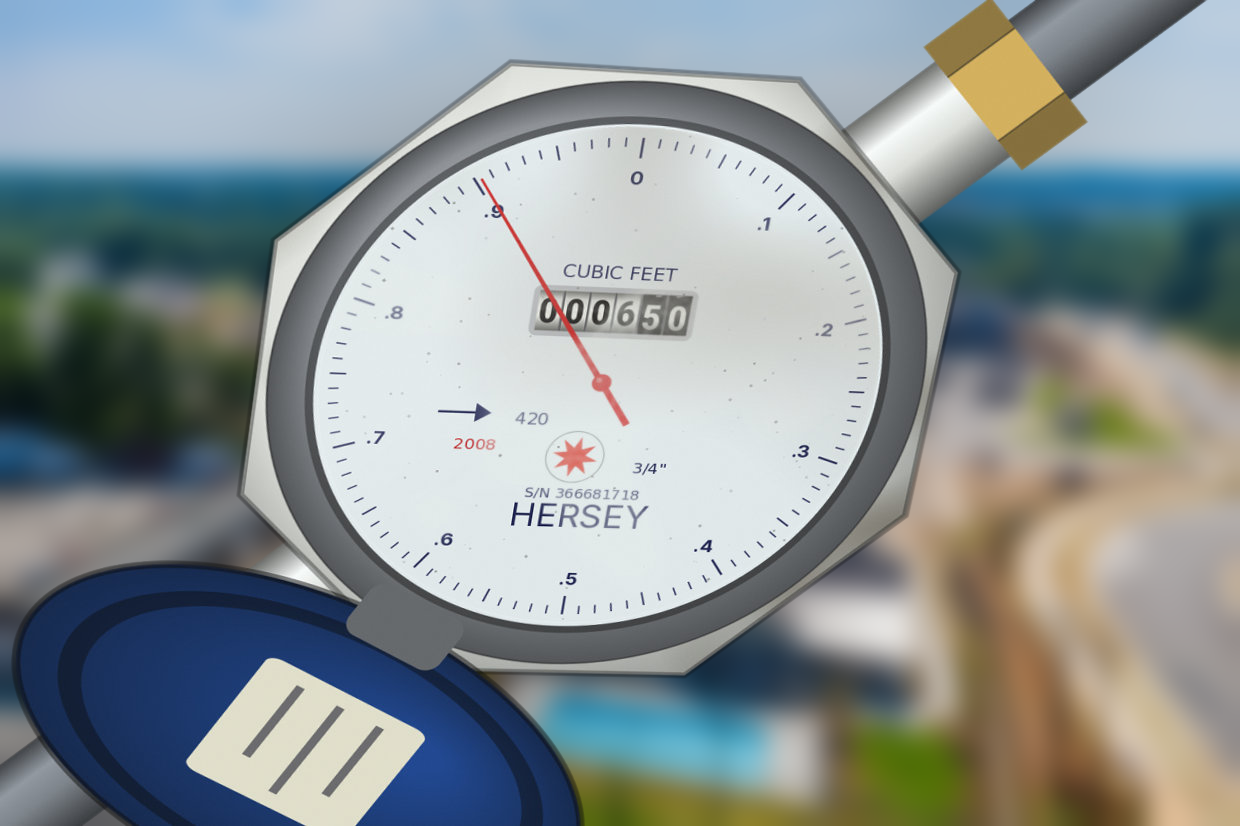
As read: 649.90ft³
